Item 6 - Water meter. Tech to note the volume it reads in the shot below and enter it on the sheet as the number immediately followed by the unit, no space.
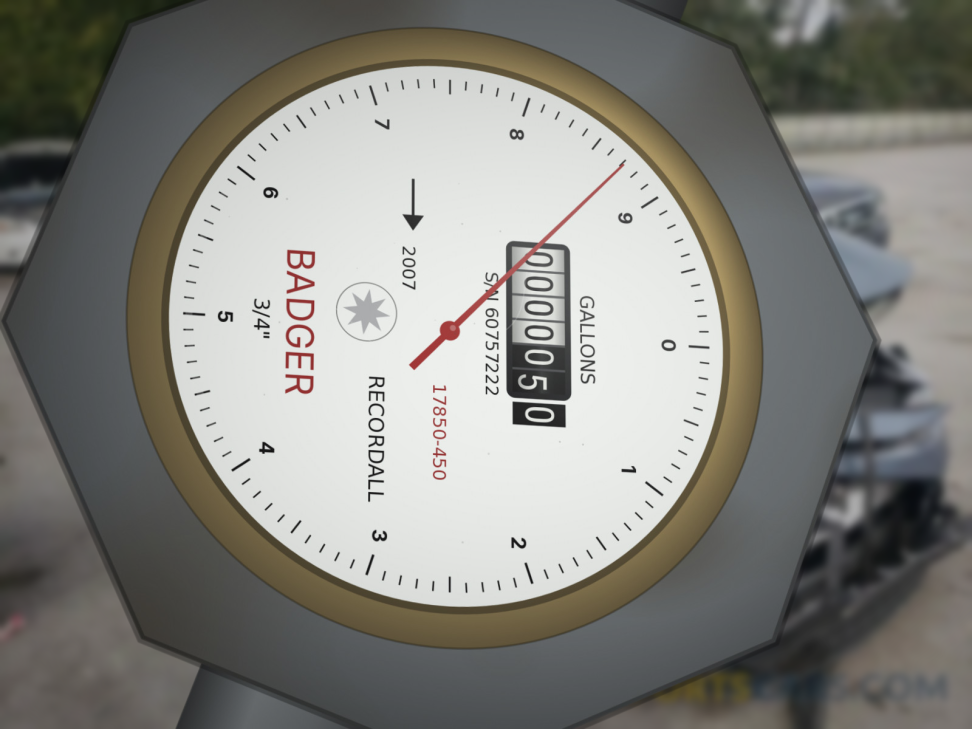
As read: 48.7gal
